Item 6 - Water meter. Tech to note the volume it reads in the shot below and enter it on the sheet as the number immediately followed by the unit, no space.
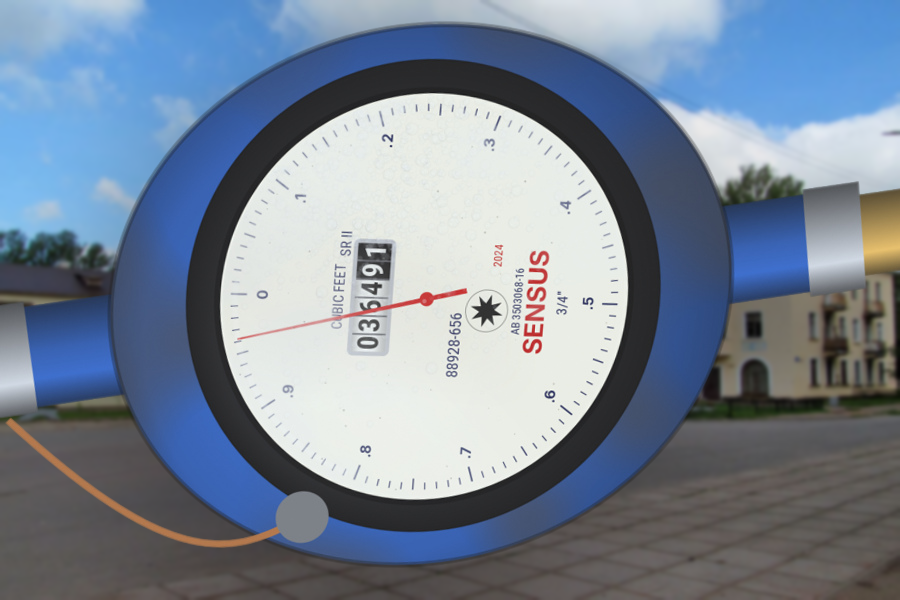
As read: 36490.96ft³
